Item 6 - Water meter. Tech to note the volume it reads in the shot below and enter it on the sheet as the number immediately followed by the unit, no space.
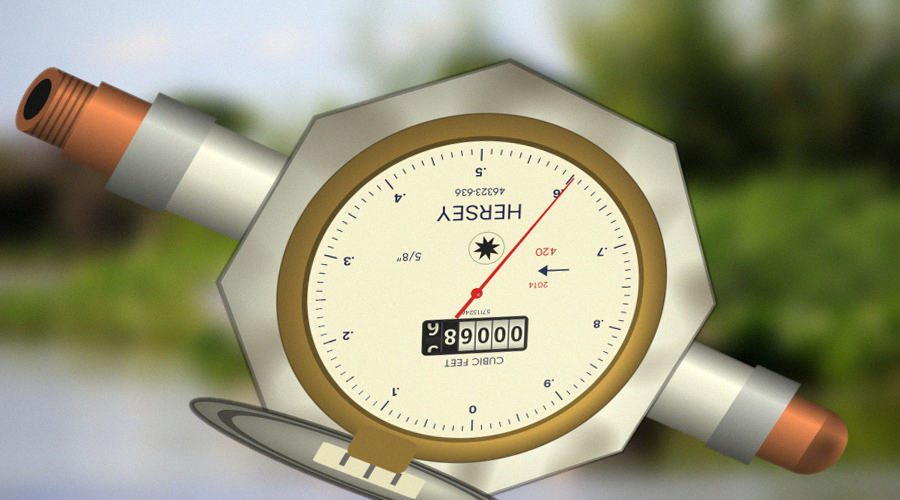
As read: 685.60ft³
